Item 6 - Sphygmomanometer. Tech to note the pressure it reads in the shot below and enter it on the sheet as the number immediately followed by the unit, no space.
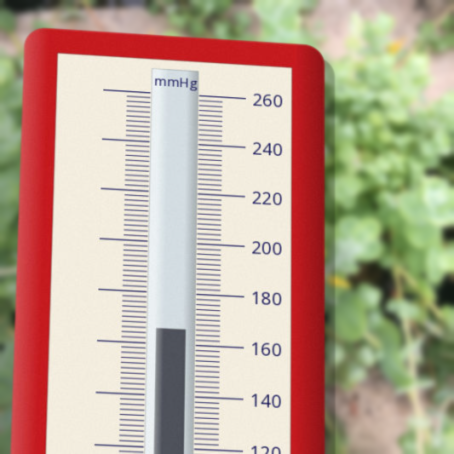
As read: 166mmHg
